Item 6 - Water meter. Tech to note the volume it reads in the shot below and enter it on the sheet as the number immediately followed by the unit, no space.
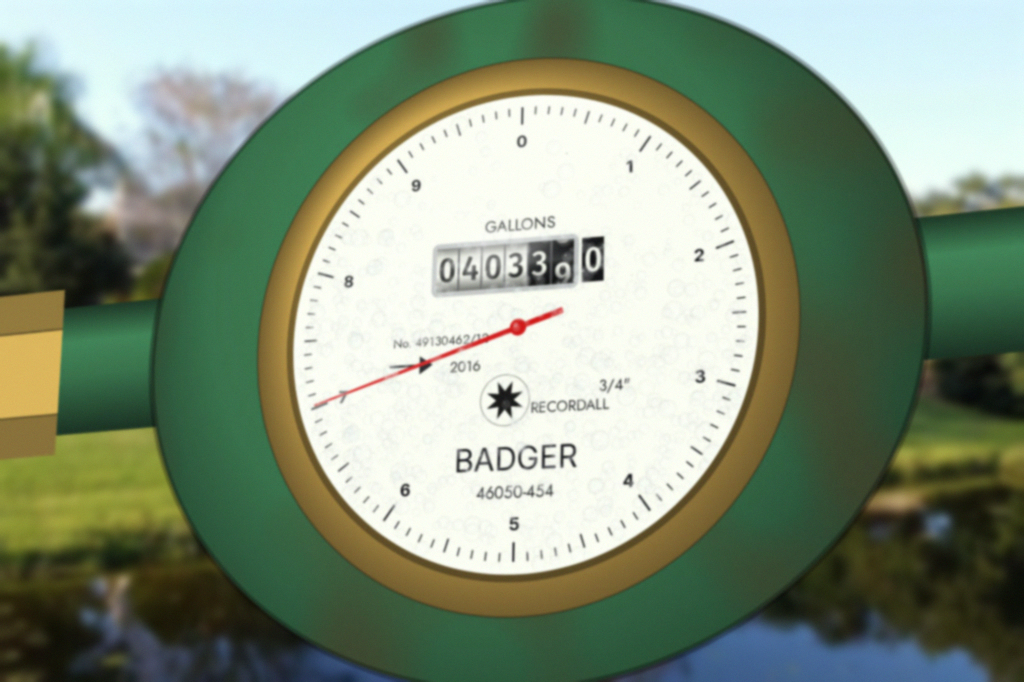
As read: 403387.0gal
